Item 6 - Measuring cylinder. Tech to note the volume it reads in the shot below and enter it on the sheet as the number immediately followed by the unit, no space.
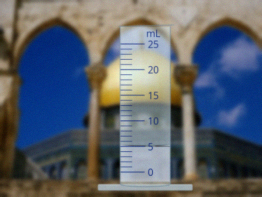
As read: 5mL
